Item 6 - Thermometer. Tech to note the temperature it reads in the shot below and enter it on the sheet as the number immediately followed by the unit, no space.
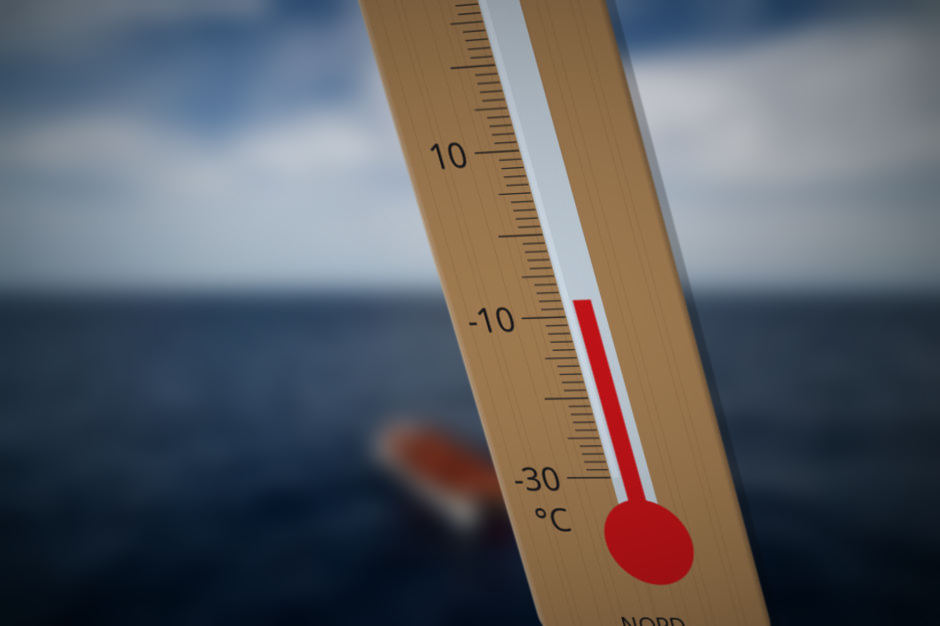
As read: -8°C
